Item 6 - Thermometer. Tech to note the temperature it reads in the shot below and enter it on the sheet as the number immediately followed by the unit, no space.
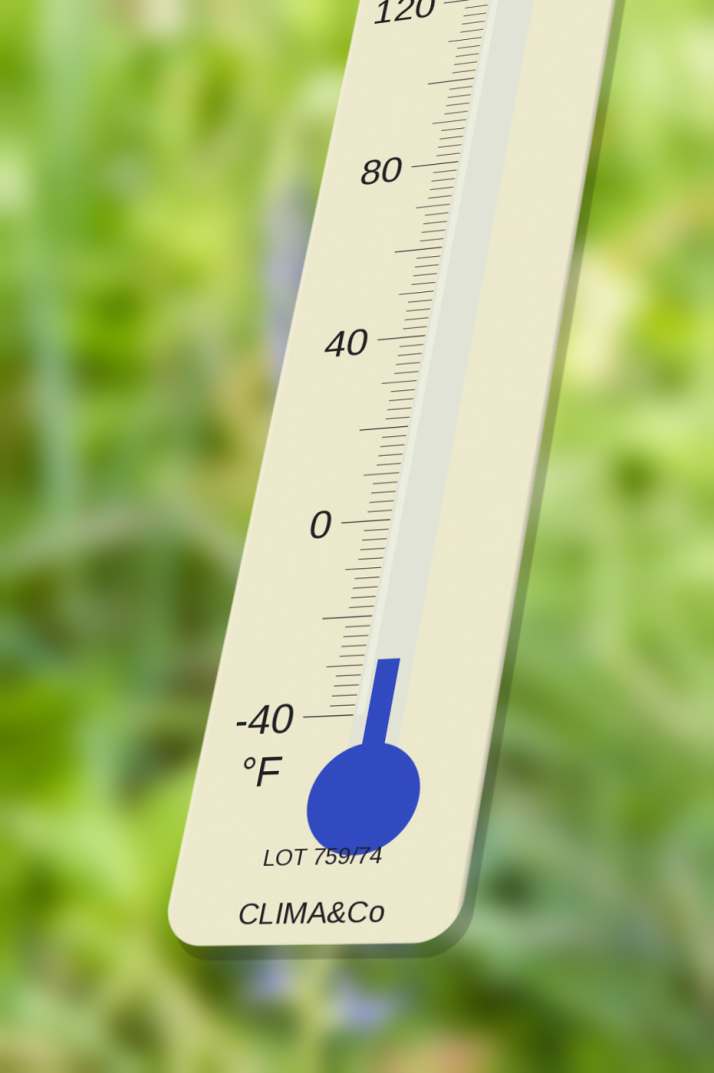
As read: -29°F
